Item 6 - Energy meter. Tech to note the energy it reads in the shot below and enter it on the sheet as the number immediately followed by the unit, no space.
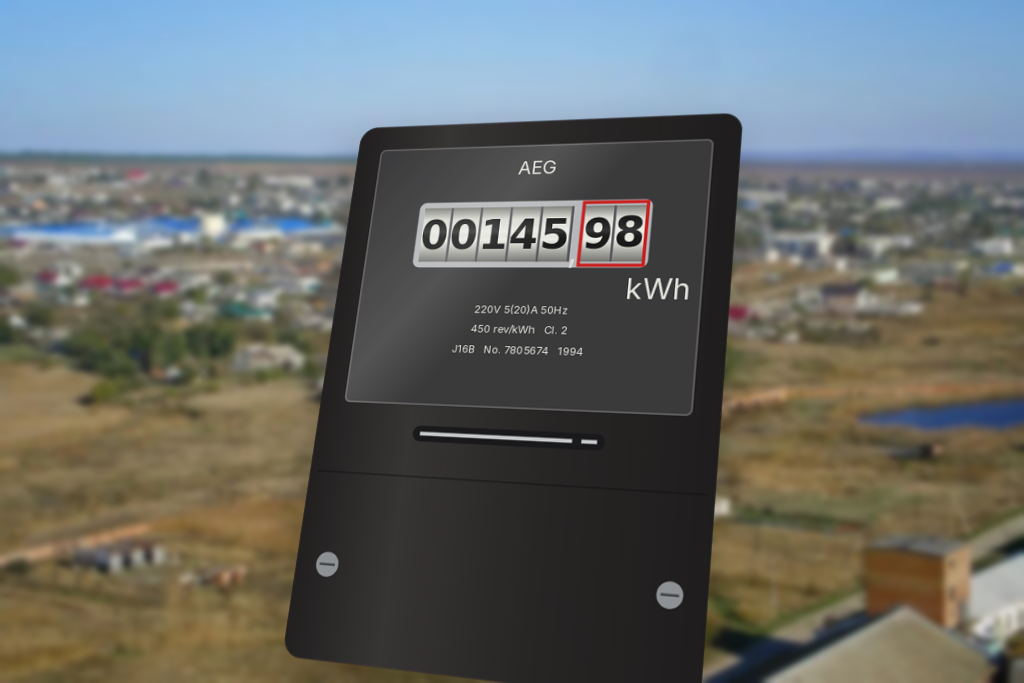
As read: 145.98kWh
